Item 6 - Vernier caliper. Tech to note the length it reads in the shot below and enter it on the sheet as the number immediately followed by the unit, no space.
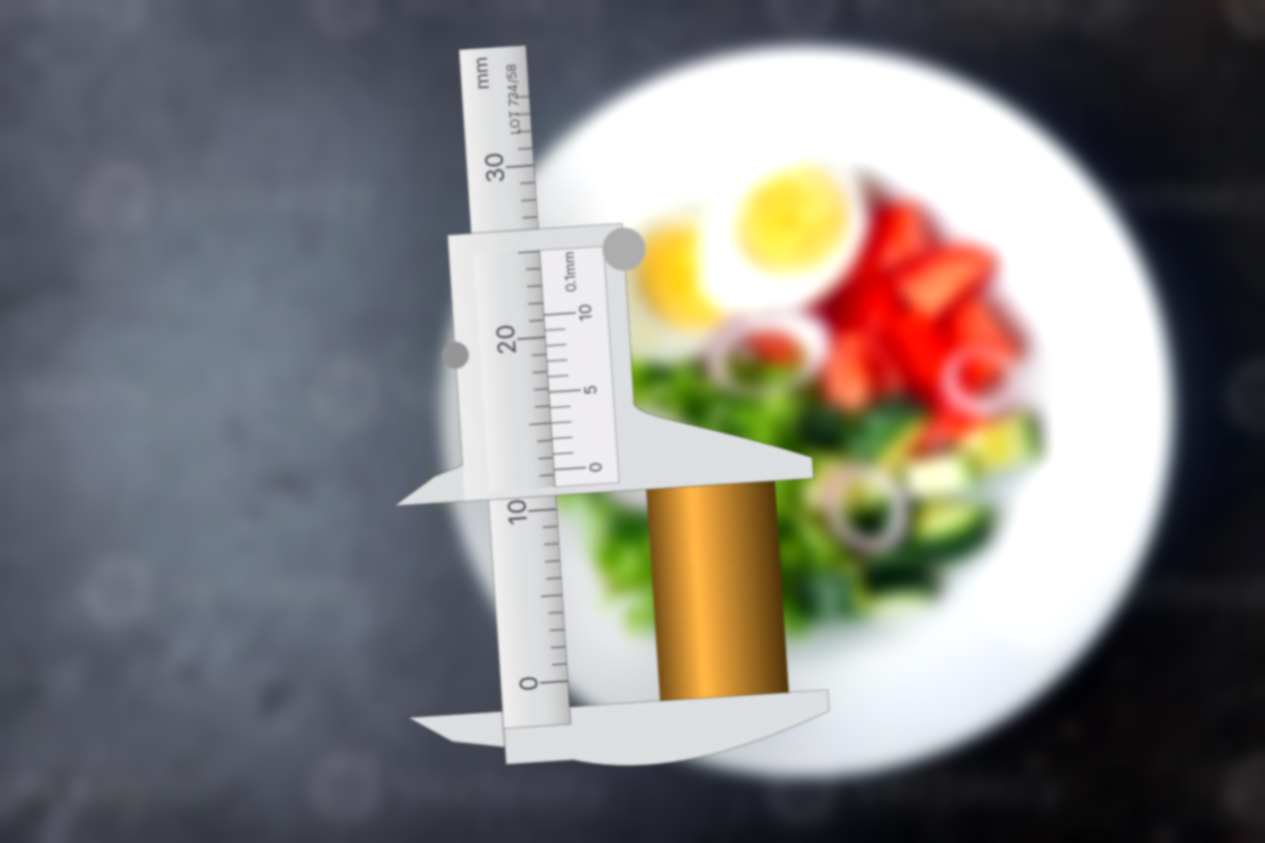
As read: 12.3mm
